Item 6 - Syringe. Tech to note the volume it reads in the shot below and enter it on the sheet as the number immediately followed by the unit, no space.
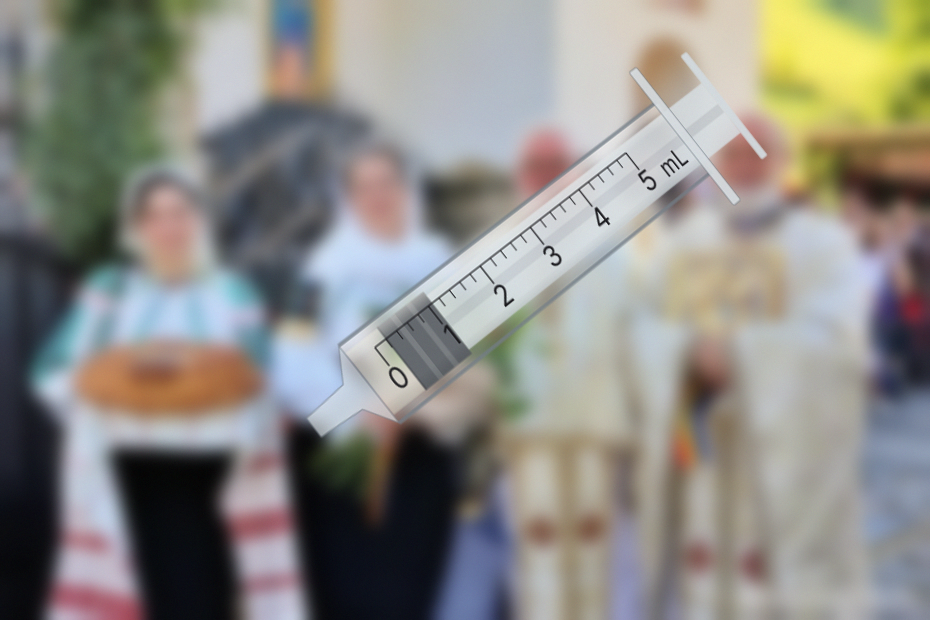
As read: 0.2mL
